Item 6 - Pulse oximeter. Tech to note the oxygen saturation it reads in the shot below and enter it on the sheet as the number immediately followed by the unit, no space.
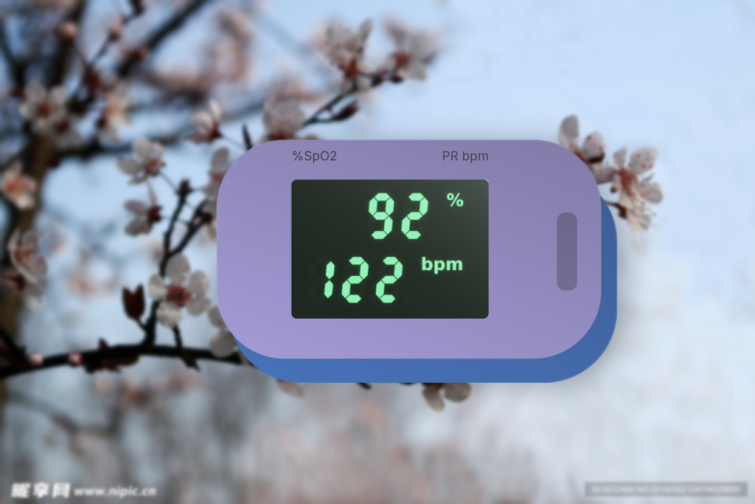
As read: 92%
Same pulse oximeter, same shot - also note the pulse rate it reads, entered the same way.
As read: 122bpm
